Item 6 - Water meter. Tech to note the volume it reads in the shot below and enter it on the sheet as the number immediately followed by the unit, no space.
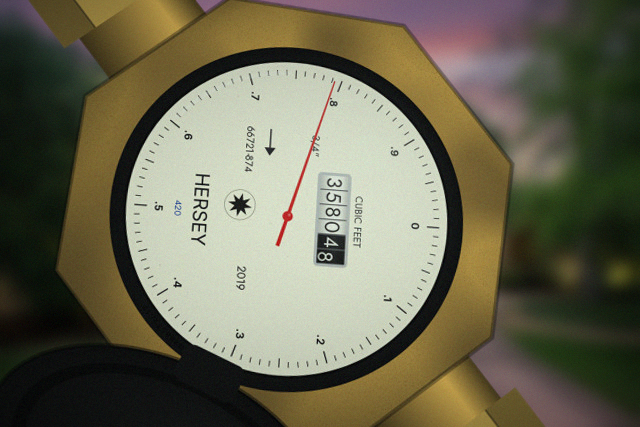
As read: 358047.79ft³
